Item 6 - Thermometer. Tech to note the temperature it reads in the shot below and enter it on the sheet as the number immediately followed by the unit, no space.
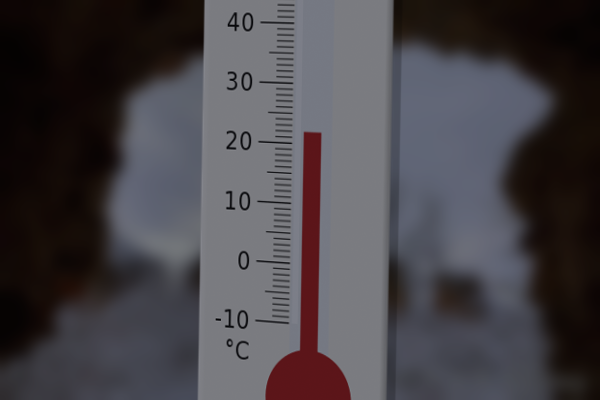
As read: 22°C
